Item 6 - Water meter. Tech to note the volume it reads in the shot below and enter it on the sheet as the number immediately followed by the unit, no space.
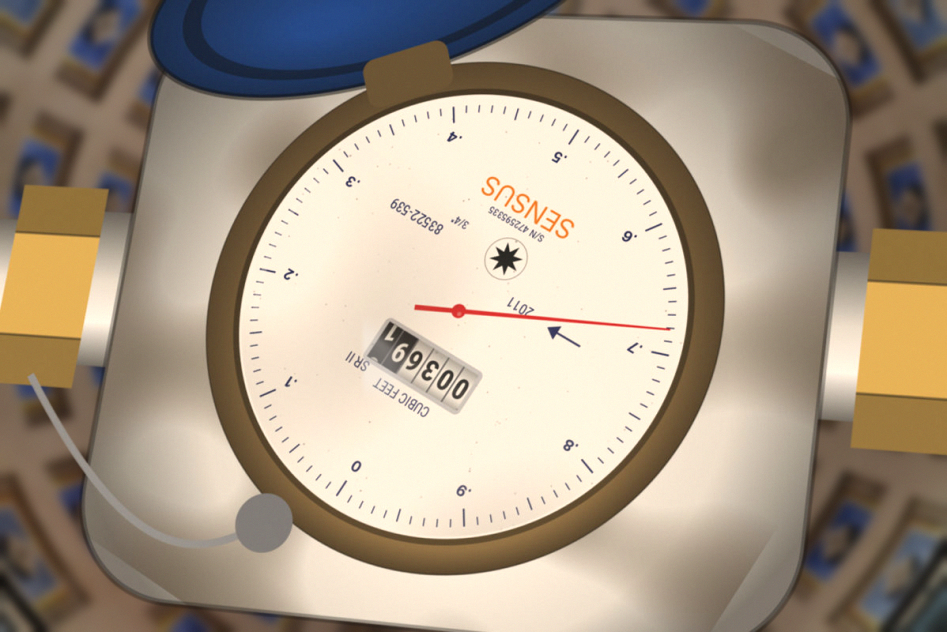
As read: 3690.68ft³
